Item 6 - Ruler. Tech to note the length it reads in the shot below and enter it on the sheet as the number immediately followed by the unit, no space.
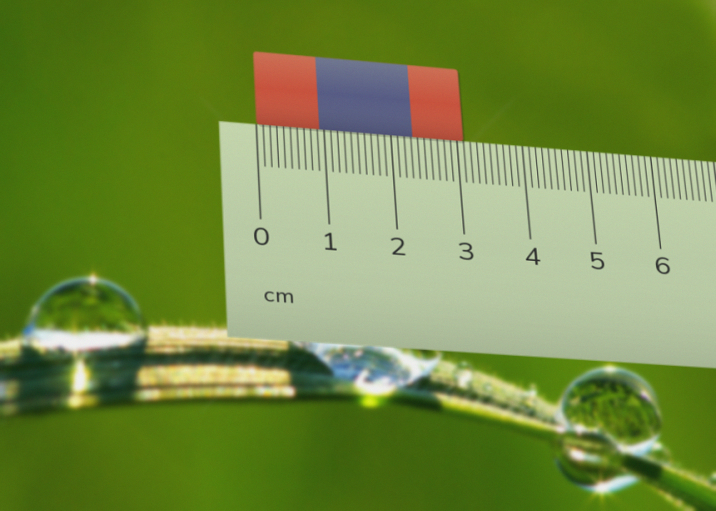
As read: 3.1cm
